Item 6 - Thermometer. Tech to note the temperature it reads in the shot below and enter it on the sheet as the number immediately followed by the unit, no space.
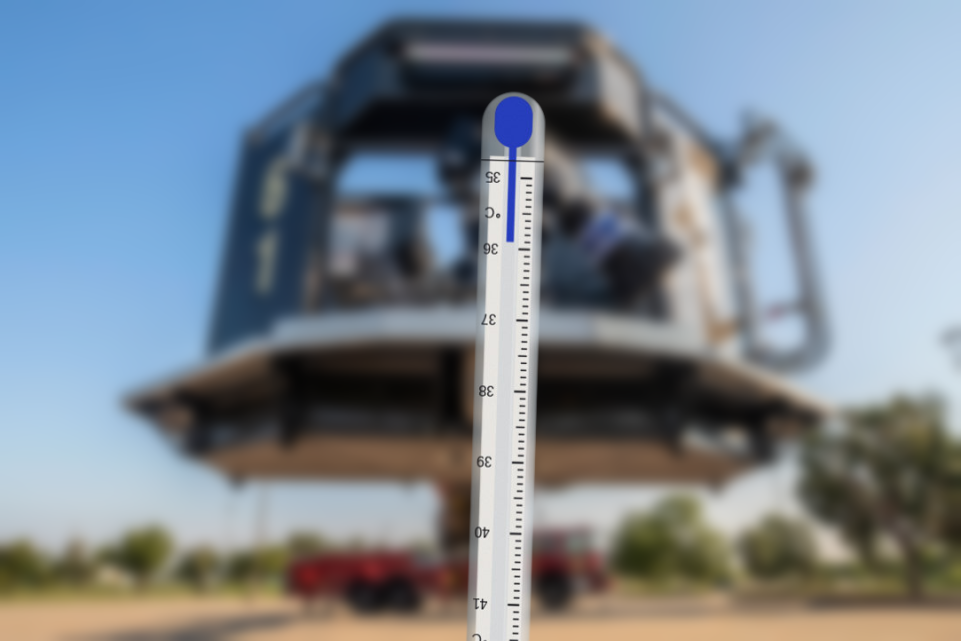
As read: 35.9°C
